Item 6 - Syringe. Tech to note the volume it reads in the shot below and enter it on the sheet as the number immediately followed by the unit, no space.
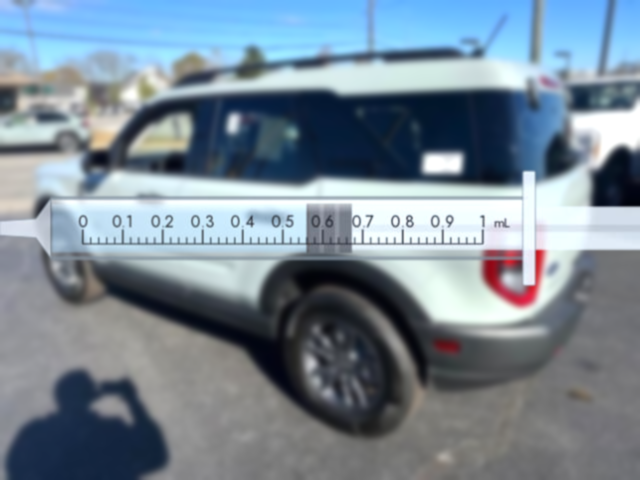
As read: 0.56mL
